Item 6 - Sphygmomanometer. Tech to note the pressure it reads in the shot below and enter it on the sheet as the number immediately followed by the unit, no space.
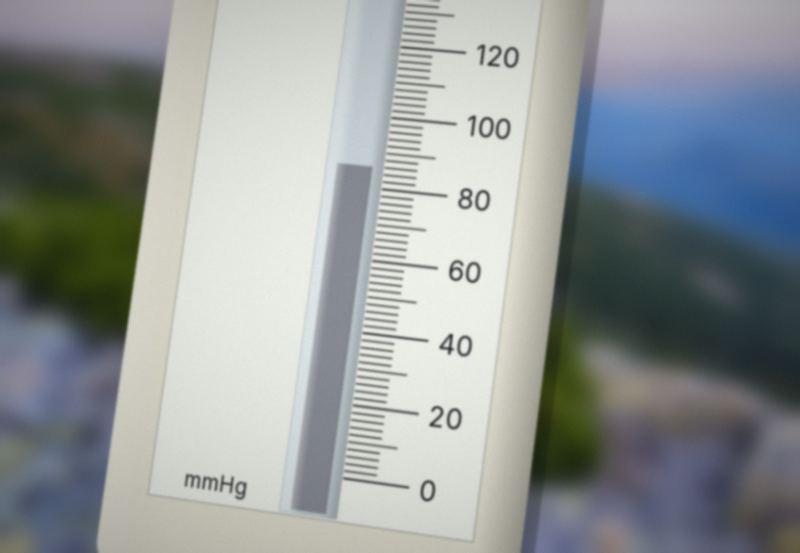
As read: 86mmHg
